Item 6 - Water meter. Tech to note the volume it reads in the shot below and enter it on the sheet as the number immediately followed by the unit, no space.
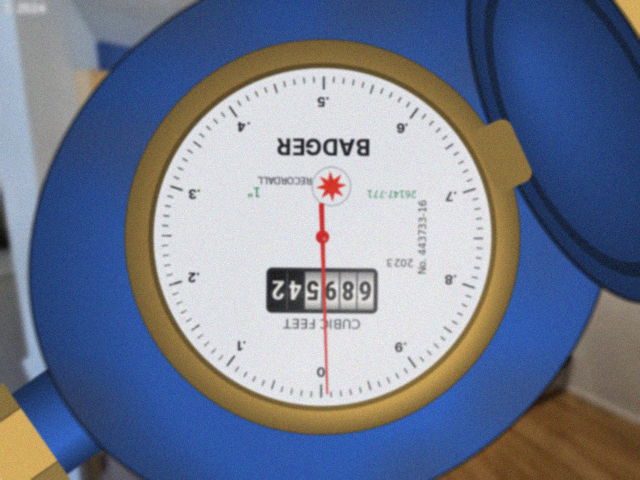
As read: 689541.99ft³
